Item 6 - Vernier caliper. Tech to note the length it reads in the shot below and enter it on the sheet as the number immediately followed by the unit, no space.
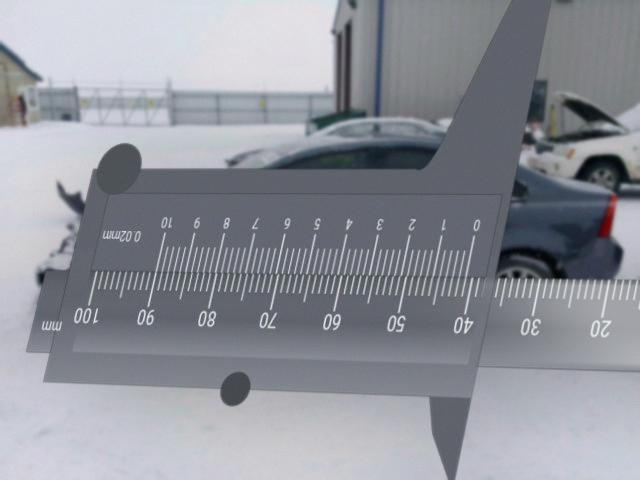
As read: 41.0mm
